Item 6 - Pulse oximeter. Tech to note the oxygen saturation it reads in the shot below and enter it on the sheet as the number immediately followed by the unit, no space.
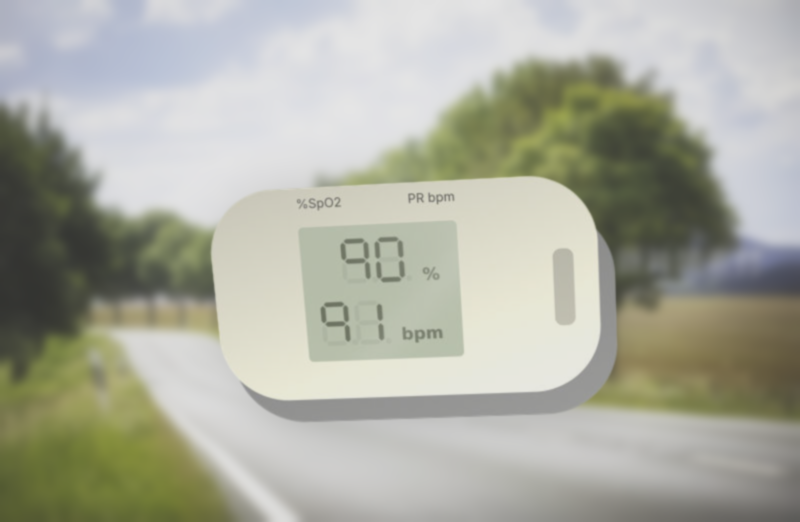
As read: 90%
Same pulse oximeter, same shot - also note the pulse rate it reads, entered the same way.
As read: 91bpm
